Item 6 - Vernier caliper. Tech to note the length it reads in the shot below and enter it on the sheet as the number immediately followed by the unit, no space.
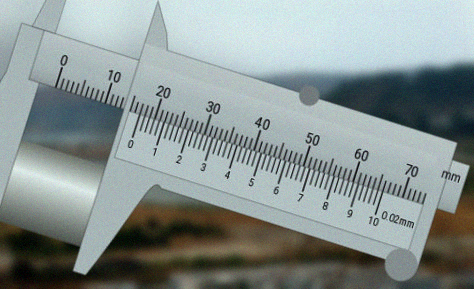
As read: 17.0mm
